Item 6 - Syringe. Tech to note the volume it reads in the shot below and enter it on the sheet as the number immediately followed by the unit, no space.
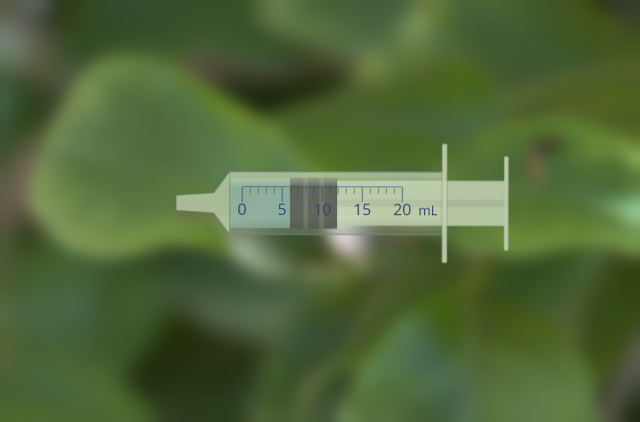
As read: 6mL
